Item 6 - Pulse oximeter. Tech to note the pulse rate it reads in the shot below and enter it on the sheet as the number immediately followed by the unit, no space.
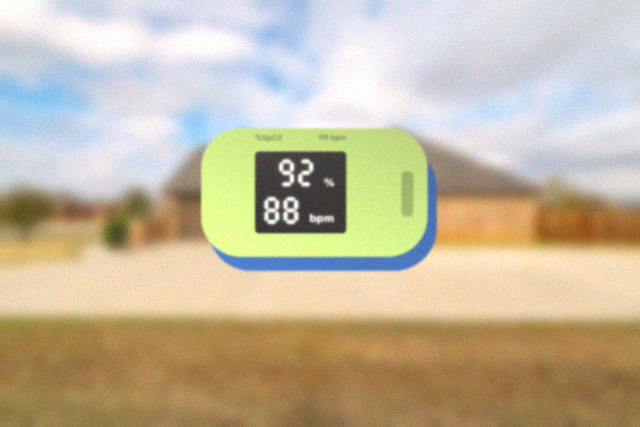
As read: 88bpm
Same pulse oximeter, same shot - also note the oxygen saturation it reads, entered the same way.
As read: 92%
